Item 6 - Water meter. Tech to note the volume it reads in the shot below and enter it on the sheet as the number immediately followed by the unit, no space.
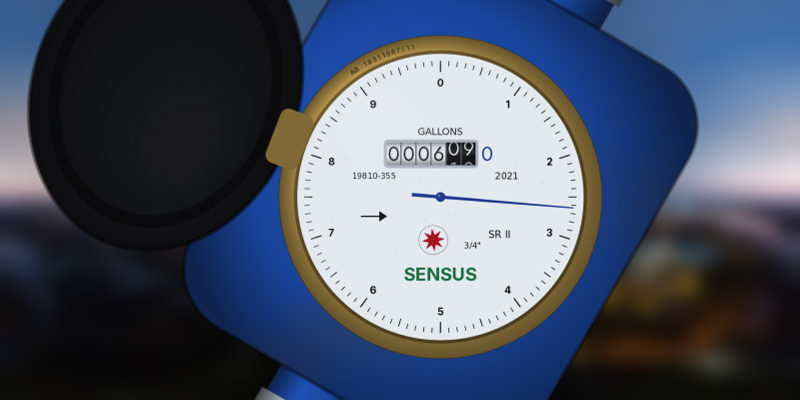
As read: 6092.6gal
